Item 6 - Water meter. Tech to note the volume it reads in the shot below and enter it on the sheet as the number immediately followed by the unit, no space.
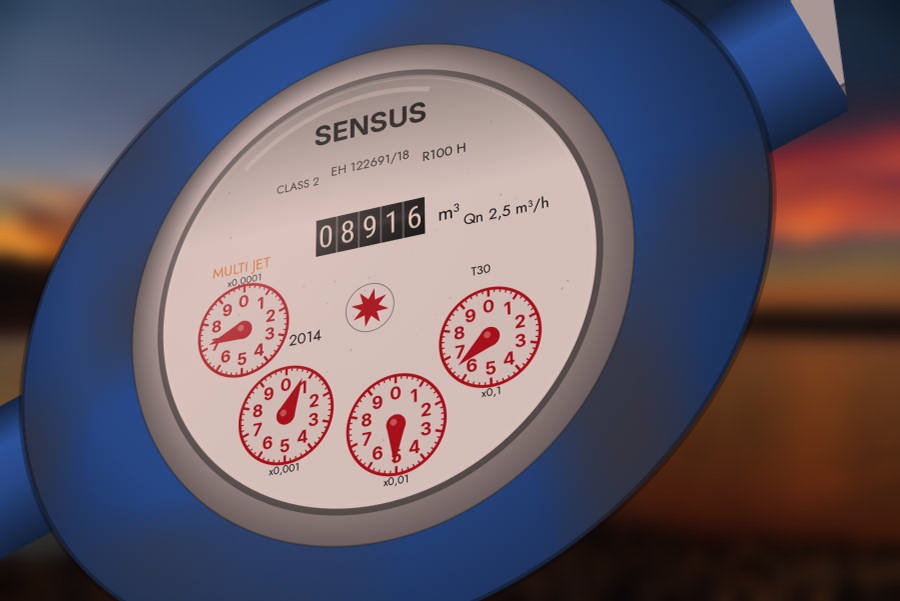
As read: 8916.6507m³
